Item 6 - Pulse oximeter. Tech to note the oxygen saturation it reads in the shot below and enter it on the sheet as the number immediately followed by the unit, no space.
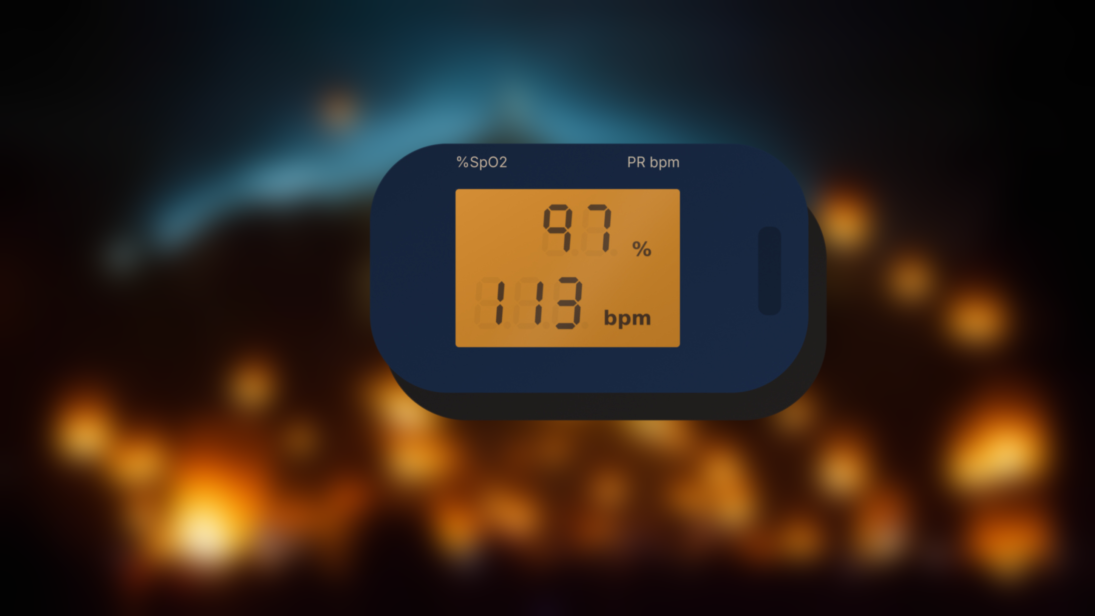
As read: 97%
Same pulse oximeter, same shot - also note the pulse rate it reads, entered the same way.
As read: 113bpm
